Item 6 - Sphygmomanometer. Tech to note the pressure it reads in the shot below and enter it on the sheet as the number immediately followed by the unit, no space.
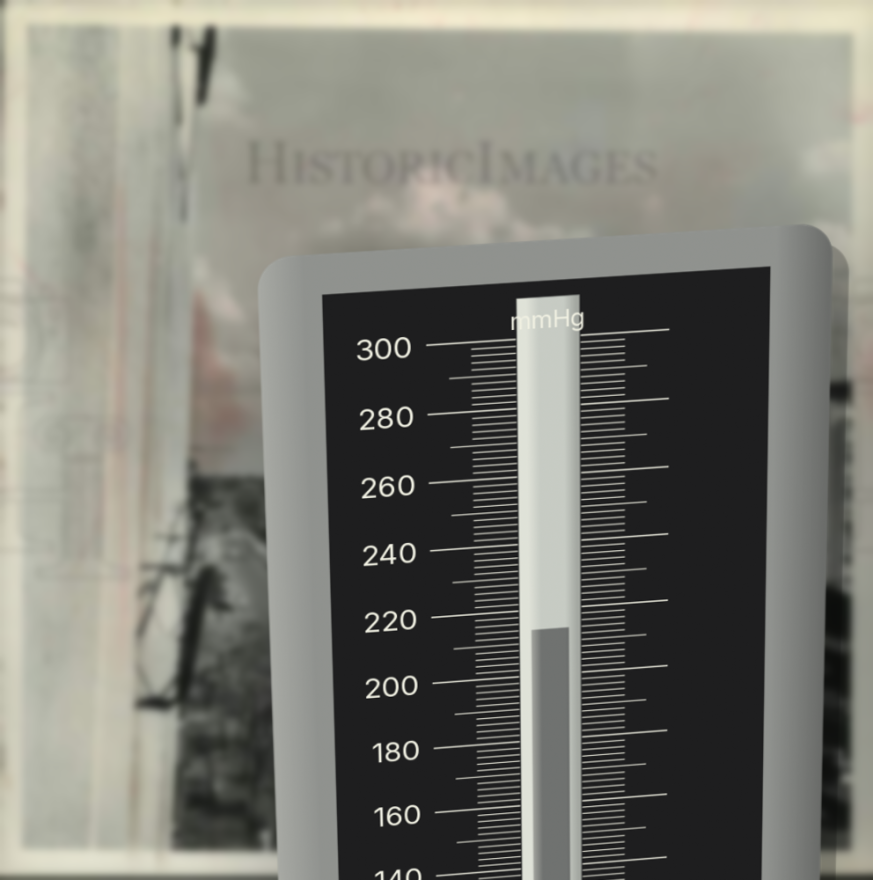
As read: 214mmHg
